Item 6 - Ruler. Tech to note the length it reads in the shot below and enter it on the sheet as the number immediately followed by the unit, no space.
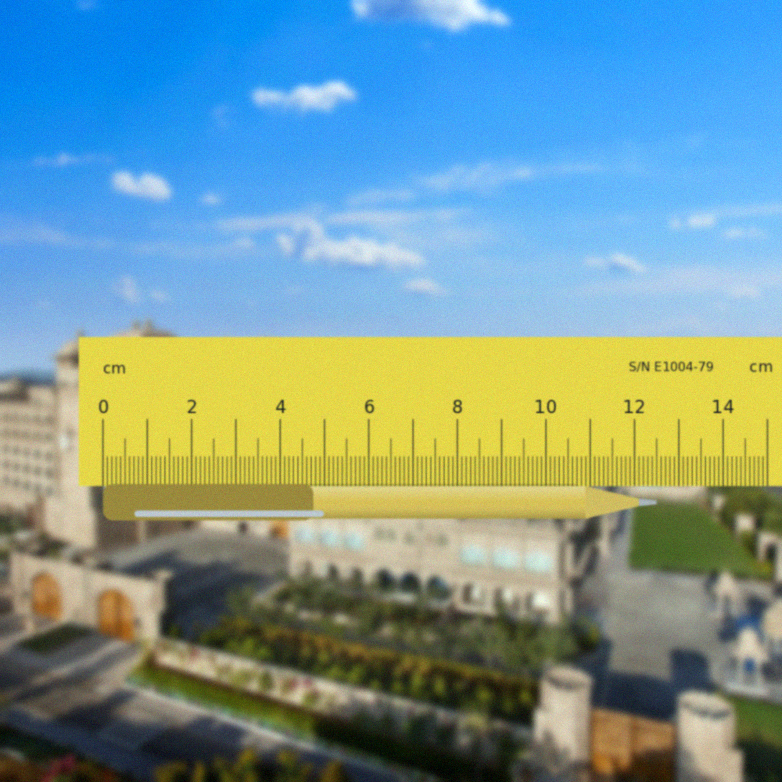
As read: 12.5cm
